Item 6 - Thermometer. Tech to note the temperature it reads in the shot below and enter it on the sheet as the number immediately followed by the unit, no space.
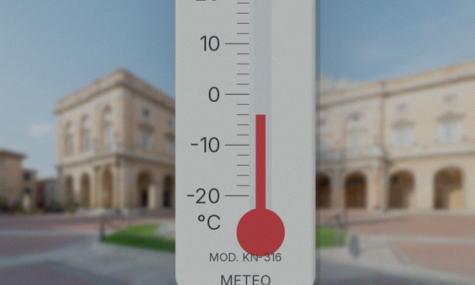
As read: -4°C
